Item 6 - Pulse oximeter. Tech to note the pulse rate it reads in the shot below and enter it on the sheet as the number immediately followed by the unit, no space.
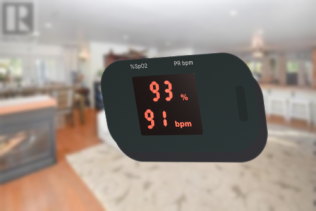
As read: 91bpm
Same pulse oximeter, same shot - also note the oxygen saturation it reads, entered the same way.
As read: 93%
